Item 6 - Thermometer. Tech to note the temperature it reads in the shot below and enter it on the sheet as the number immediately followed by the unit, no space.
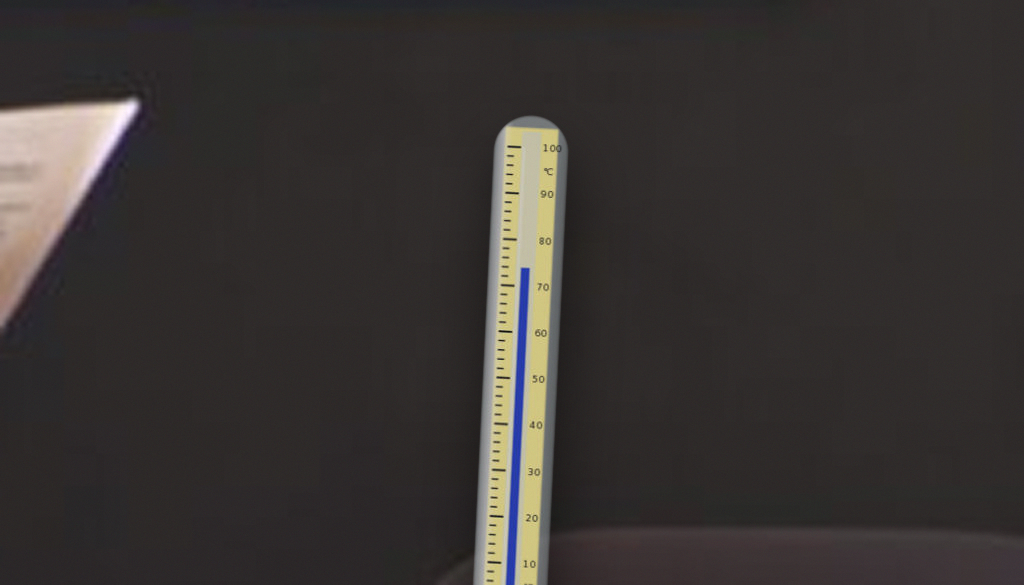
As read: 74°C
